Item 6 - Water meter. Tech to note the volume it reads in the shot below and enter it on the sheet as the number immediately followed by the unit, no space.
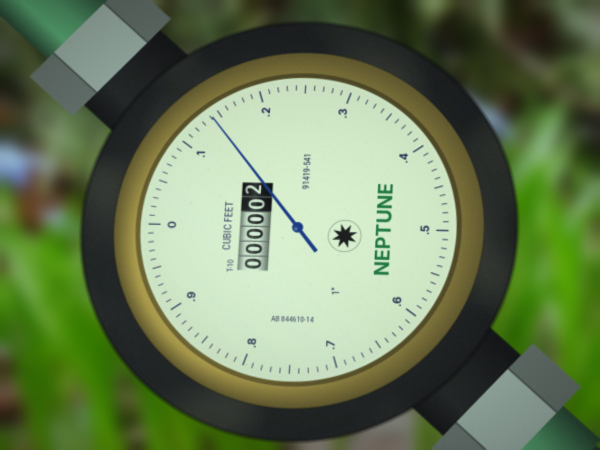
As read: 2.14ft³
